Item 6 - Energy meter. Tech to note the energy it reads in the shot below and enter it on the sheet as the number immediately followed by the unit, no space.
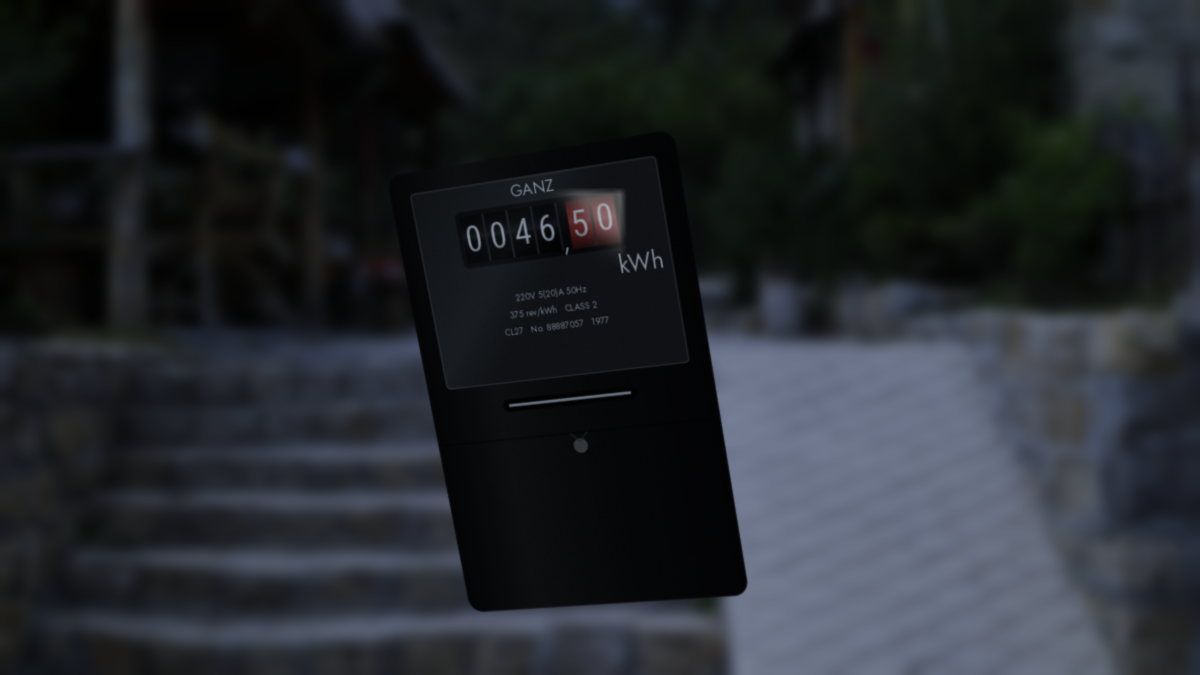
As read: 46.50kWh
